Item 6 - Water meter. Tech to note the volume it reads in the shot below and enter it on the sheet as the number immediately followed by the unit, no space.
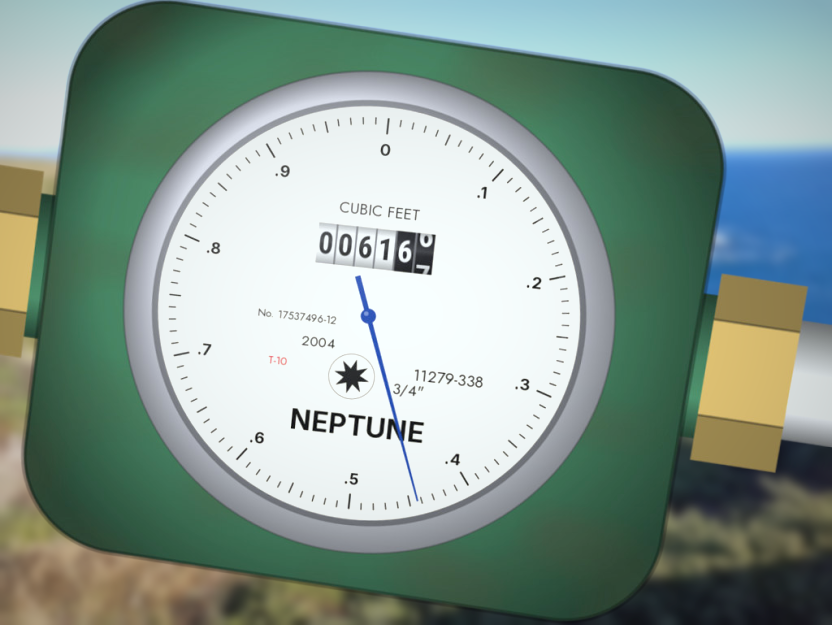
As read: 6166.44ft³
